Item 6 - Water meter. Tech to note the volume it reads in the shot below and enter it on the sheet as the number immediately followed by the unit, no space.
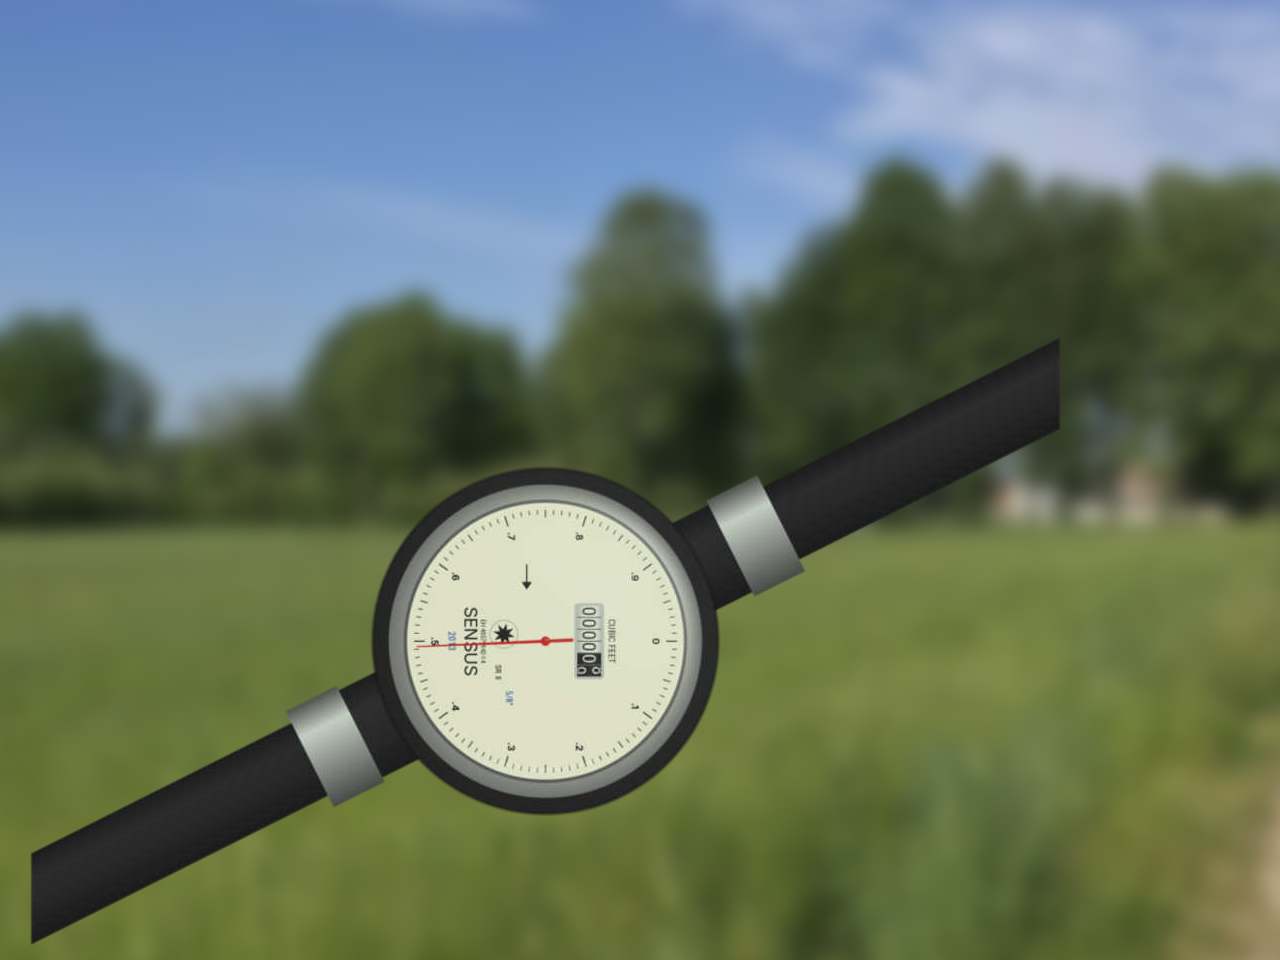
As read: 8.49ft³
